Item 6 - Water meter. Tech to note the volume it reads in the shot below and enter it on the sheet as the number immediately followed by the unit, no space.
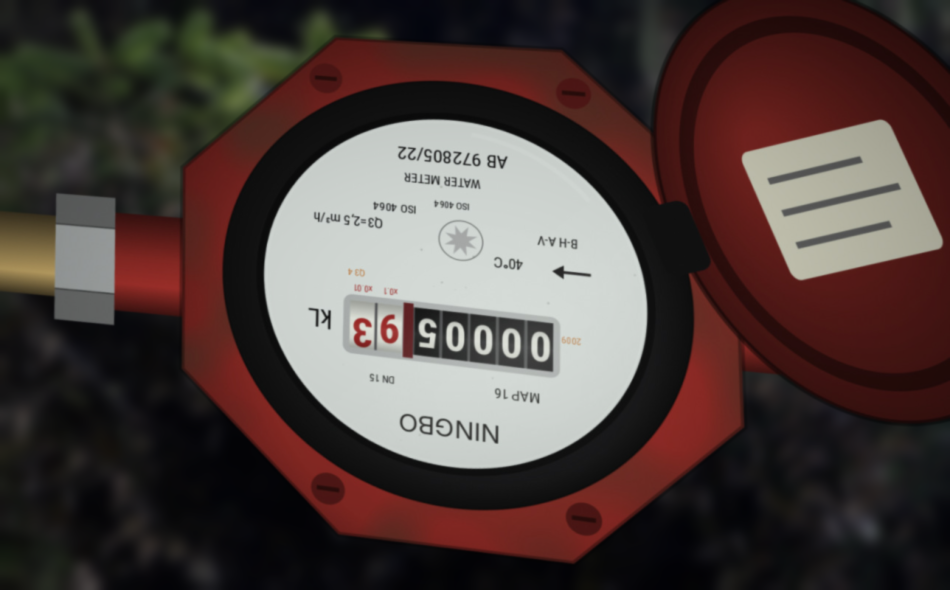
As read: 5.93kL
